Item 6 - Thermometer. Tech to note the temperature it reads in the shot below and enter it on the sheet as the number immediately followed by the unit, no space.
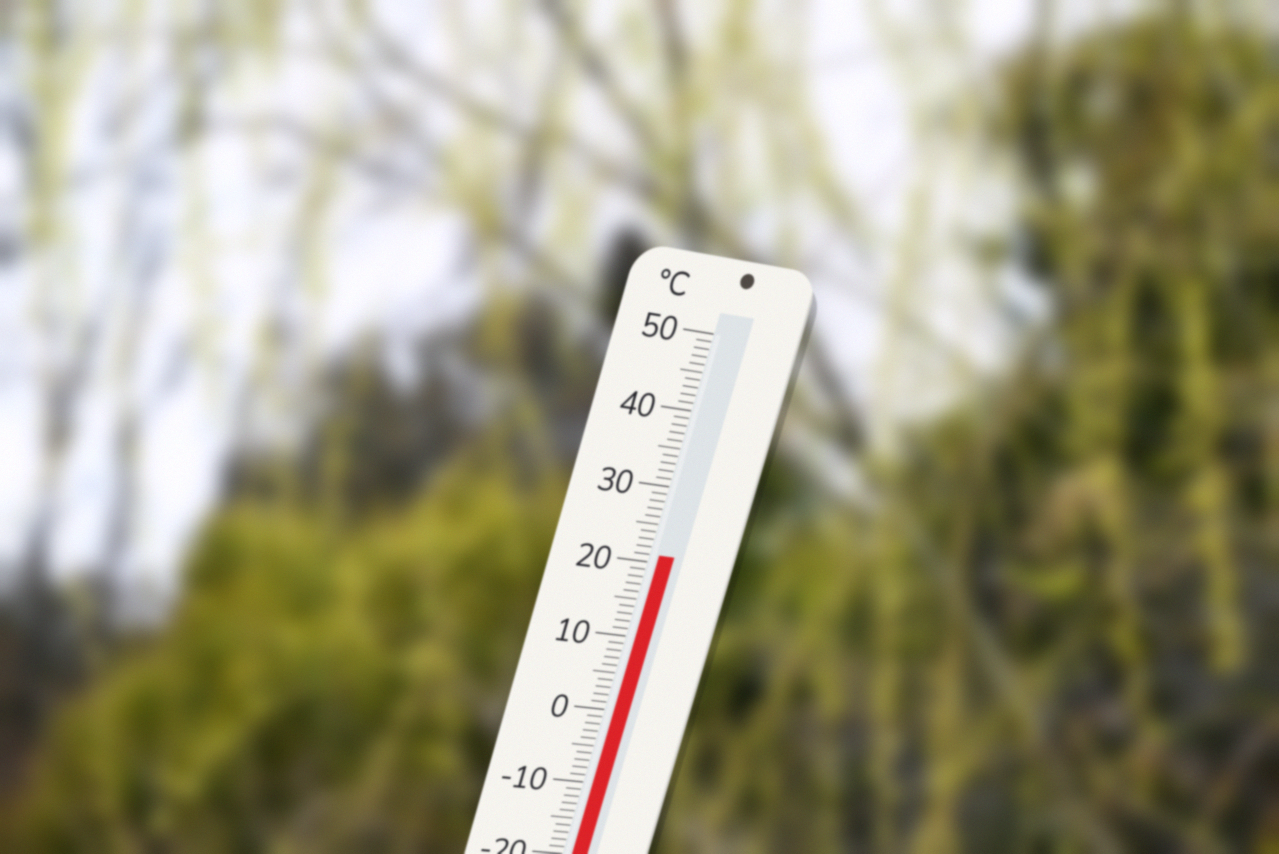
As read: 21°C
